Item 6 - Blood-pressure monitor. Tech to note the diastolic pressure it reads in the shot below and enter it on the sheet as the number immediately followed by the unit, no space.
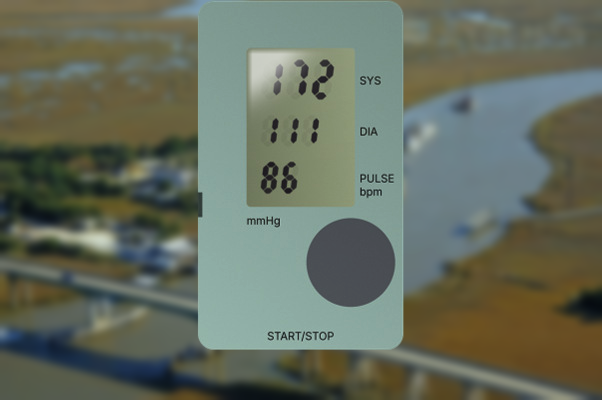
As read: 111mmHg
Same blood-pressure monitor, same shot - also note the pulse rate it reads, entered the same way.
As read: 86bpm
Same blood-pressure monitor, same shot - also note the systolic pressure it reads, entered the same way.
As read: 172mmHg
